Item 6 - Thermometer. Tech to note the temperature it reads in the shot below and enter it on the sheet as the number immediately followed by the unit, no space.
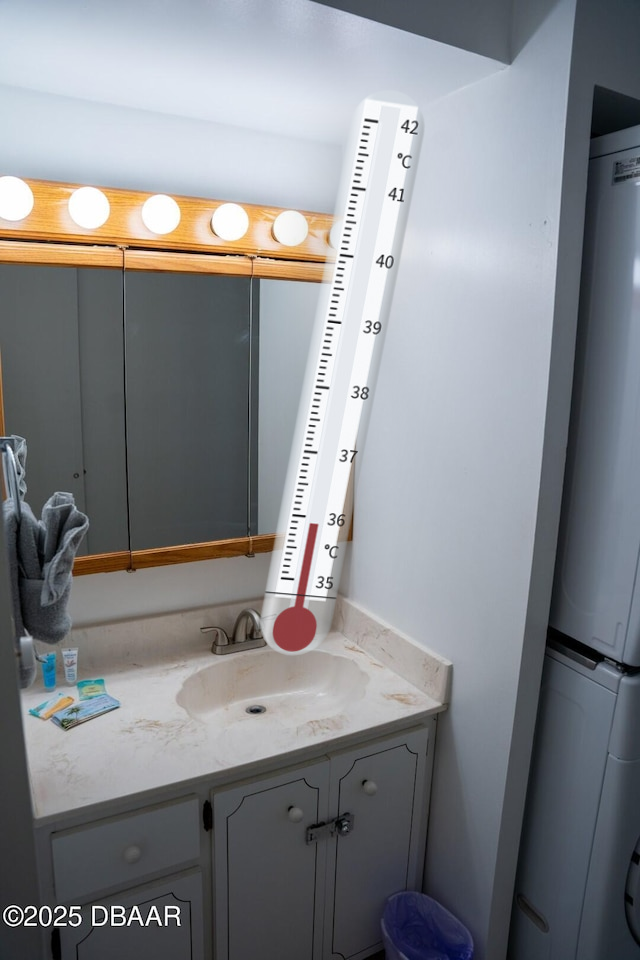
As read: 35.9°C
